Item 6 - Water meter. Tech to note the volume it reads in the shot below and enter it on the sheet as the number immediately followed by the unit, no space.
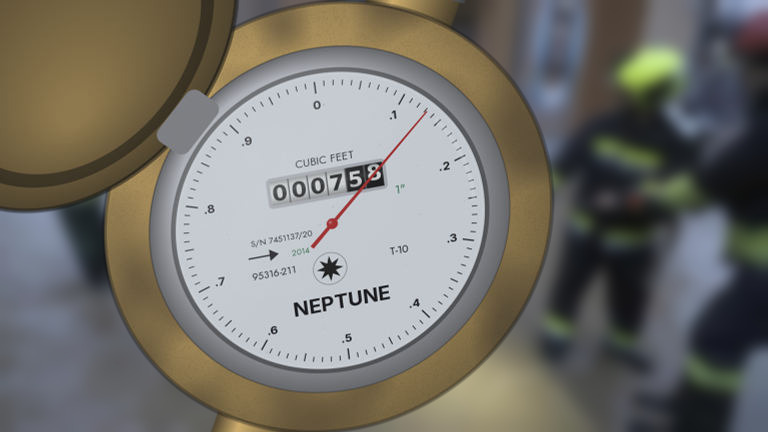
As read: 758.13ft³
